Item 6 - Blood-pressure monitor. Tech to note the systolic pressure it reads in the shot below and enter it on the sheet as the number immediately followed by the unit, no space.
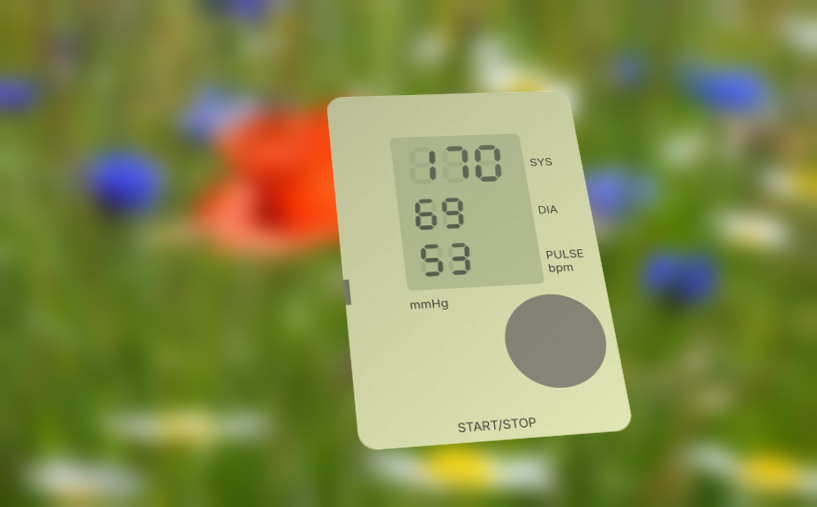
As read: 170mmHg
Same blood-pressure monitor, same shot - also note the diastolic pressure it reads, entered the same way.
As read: 69mmHg
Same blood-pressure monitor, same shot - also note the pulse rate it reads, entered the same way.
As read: 53bpm
